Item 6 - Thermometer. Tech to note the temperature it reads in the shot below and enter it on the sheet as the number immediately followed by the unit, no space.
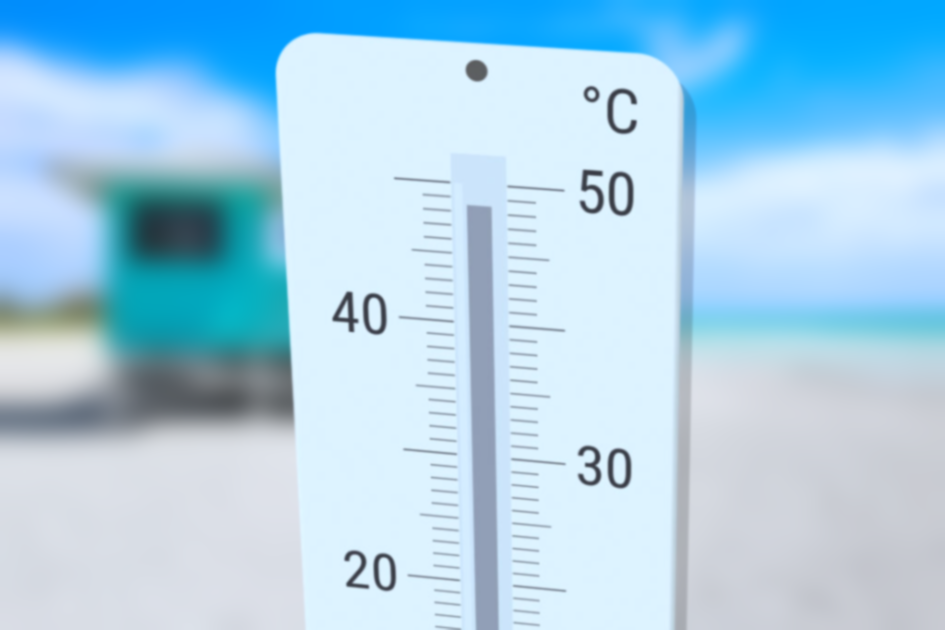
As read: 48.5°C
